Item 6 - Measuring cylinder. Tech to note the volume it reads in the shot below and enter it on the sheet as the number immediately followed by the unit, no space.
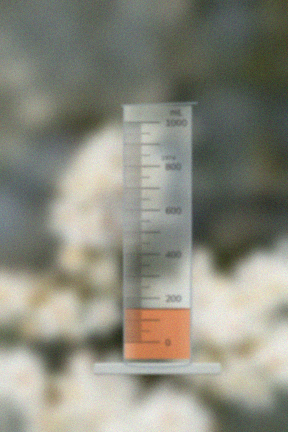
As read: 150mL
